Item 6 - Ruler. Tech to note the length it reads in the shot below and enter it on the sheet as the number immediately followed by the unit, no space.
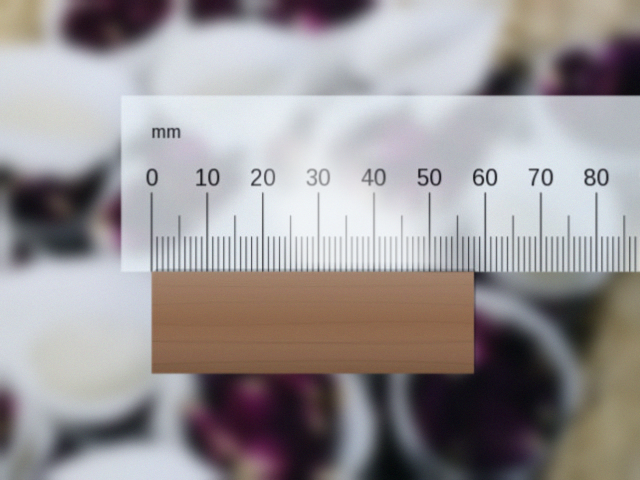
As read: 58mm
